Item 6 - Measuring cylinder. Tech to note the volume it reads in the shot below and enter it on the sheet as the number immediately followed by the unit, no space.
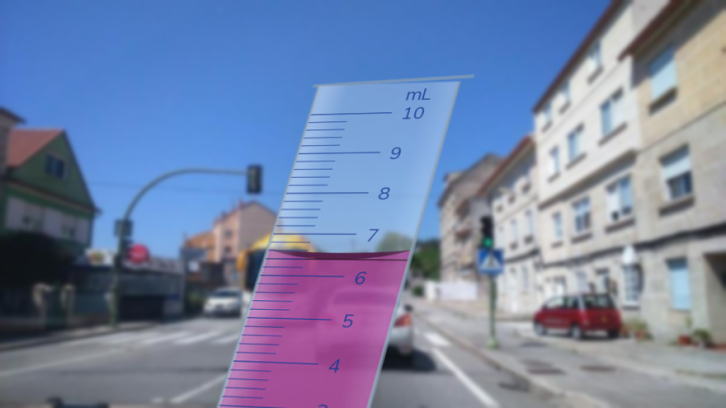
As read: 6.4mL
